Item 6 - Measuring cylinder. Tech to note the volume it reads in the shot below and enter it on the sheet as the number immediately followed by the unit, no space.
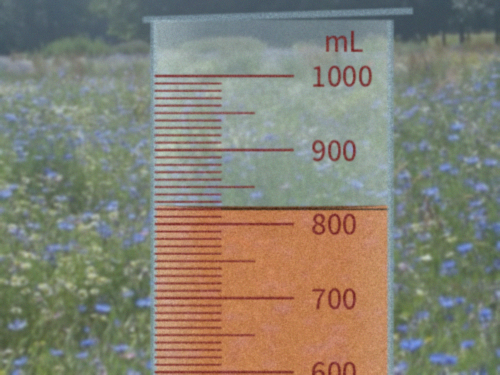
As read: 820mL
